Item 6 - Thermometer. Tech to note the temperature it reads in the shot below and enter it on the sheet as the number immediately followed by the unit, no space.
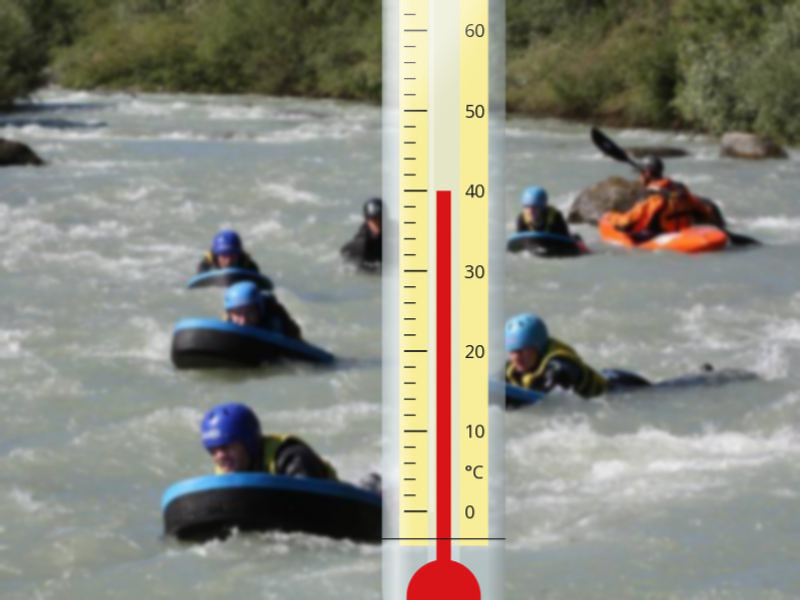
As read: 40°C
